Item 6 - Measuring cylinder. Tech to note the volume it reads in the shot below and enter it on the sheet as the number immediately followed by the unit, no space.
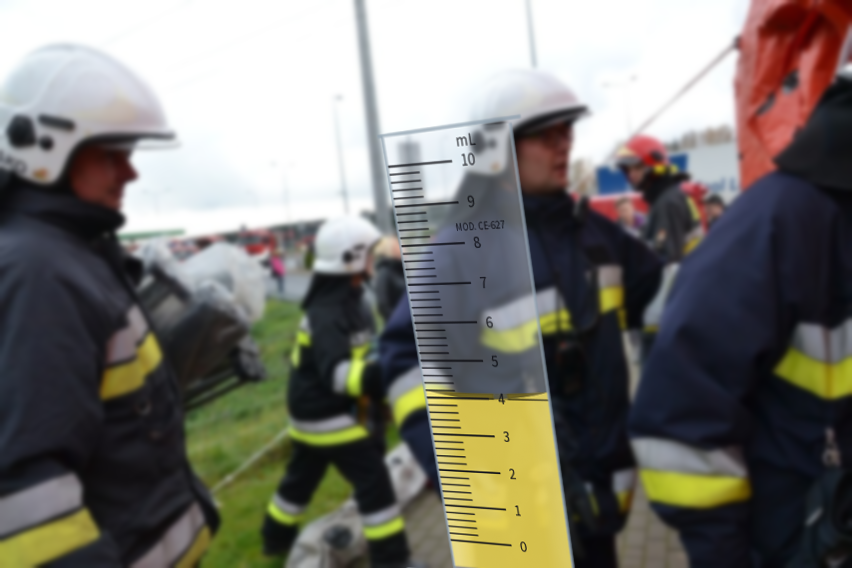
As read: 4mL
